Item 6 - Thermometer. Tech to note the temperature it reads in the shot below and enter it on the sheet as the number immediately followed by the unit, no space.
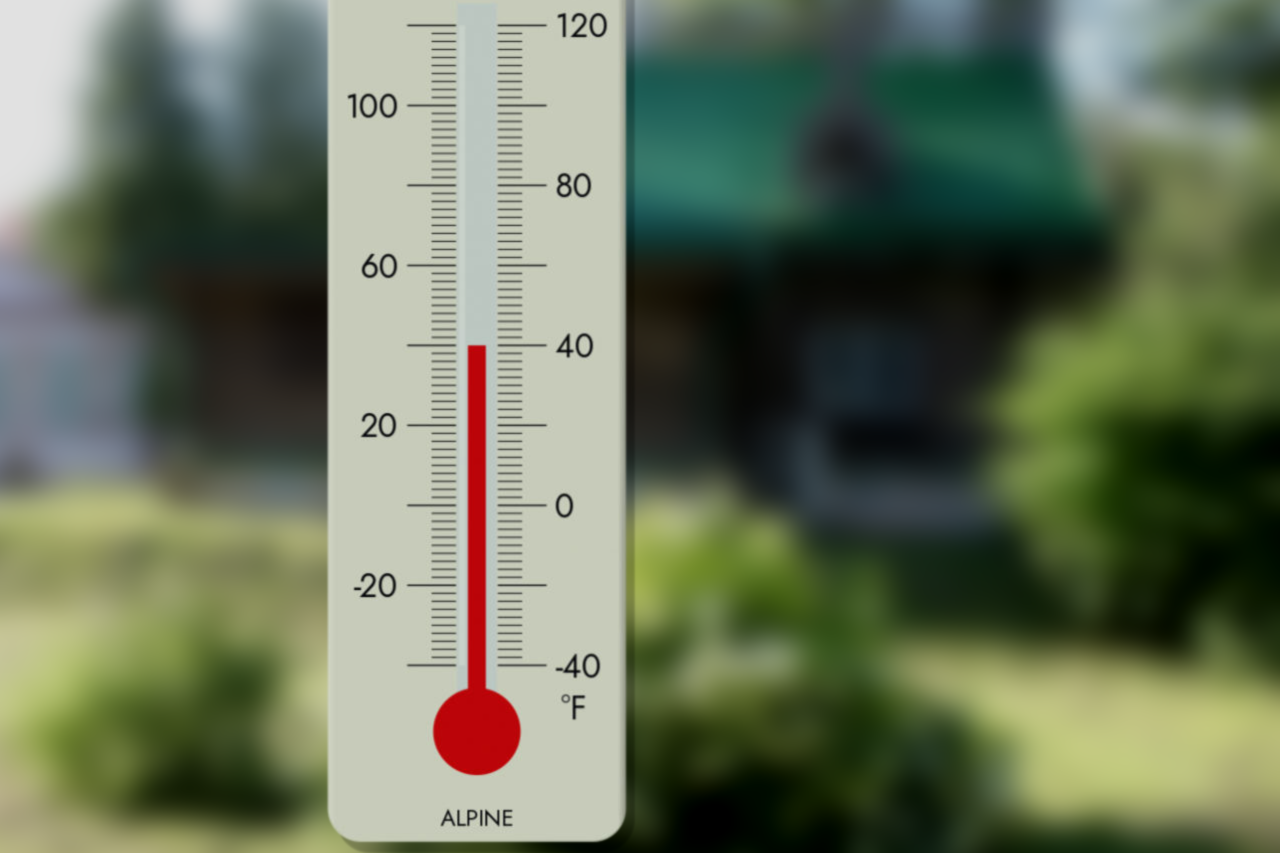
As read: 40°F
